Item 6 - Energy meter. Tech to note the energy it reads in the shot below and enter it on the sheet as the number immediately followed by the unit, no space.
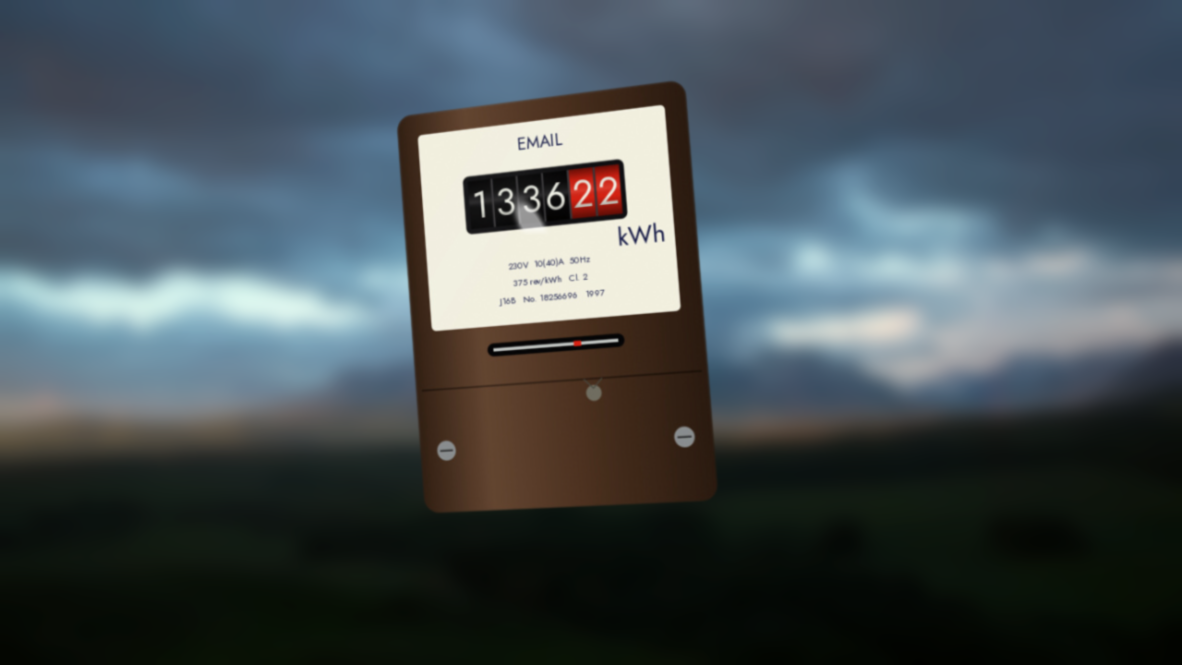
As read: 1336.22kWh
